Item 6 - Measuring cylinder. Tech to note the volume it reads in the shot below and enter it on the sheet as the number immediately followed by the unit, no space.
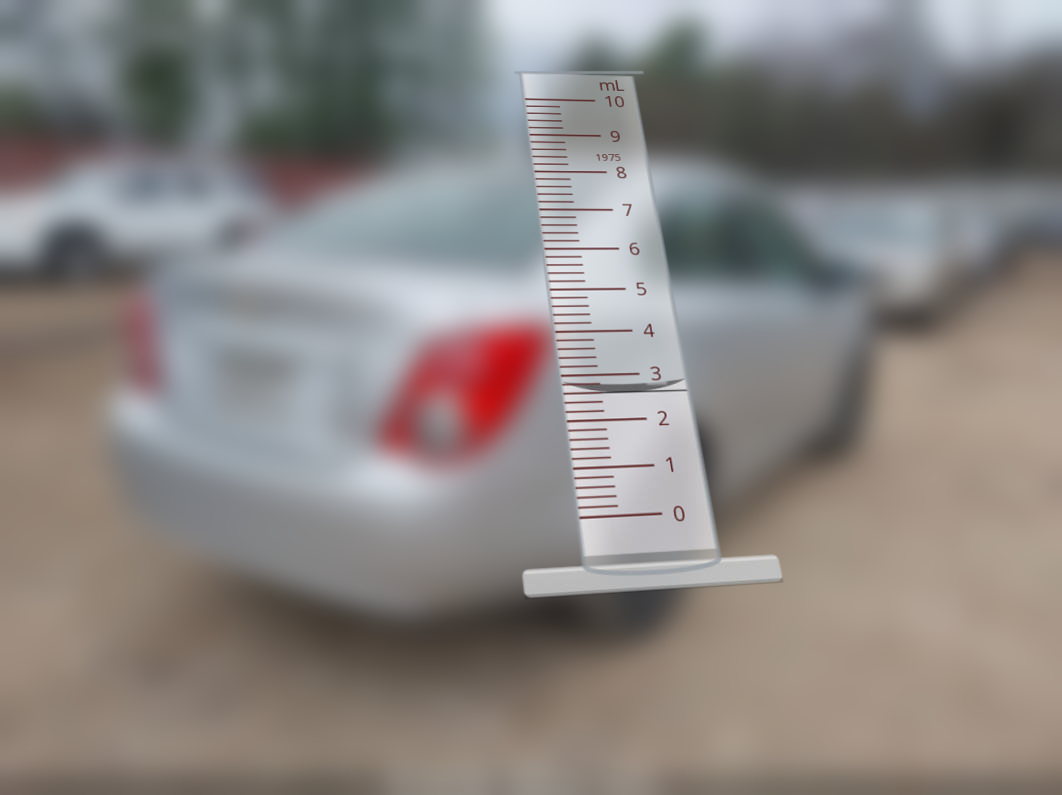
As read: 2.6mL
